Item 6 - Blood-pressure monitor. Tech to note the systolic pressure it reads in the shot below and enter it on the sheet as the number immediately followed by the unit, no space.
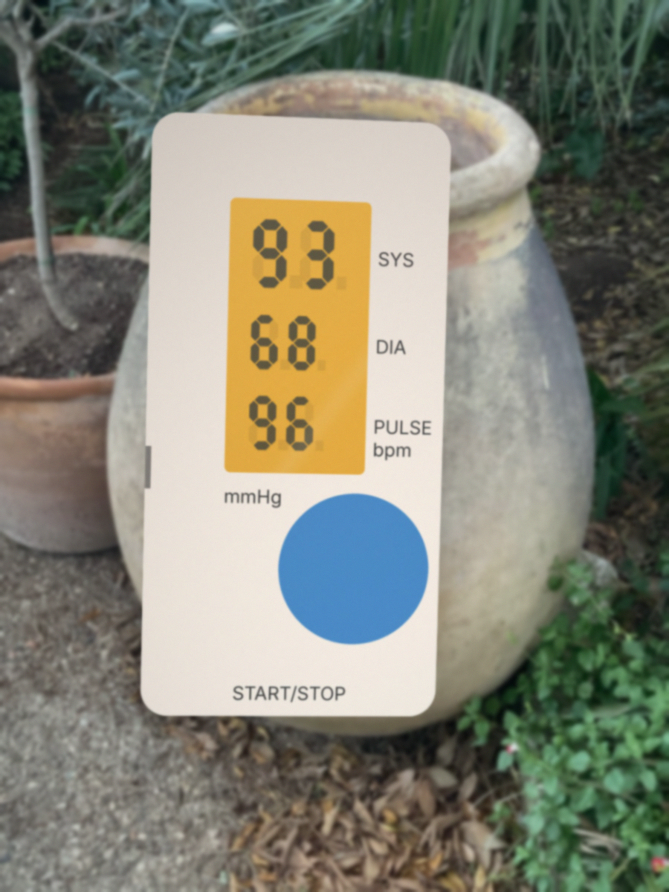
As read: 93mmHg
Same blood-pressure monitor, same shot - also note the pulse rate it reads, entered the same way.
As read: 96bpm
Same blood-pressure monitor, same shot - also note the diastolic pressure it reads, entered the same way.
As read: 68mmHg
